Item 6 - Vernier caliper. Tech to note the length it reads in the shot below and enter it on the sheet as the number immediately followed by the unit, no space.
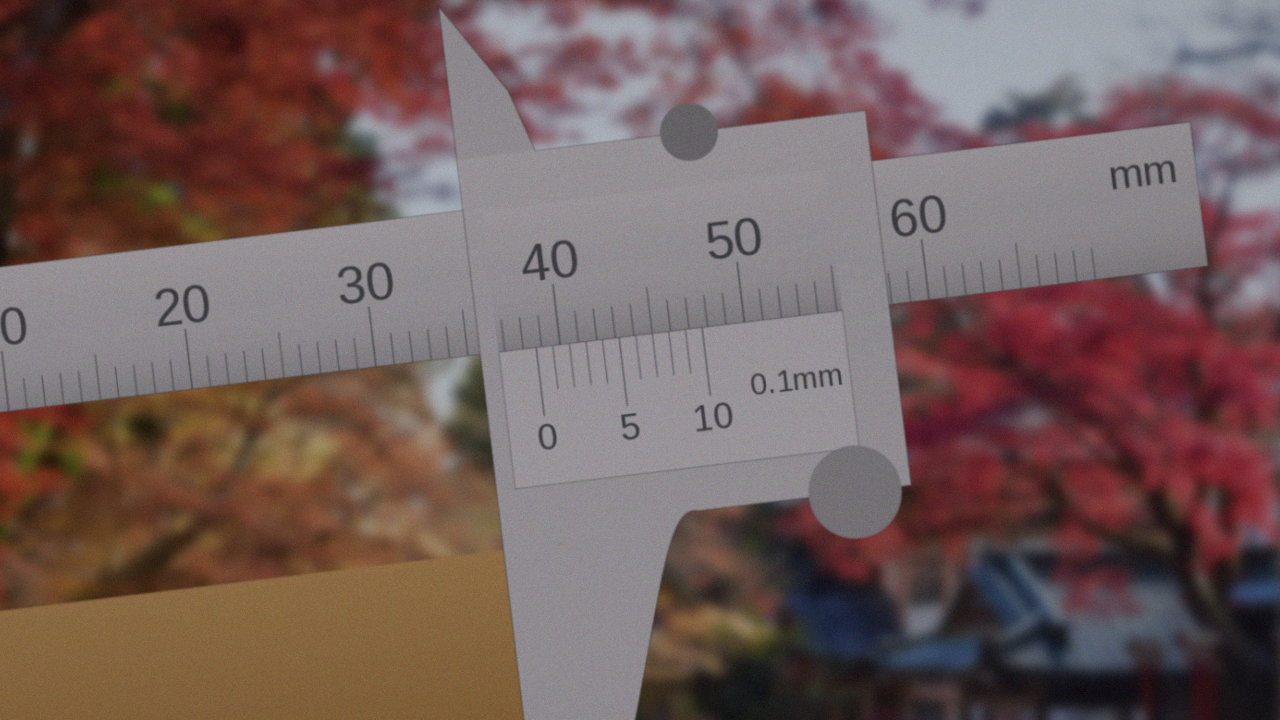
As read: 38.7mm
